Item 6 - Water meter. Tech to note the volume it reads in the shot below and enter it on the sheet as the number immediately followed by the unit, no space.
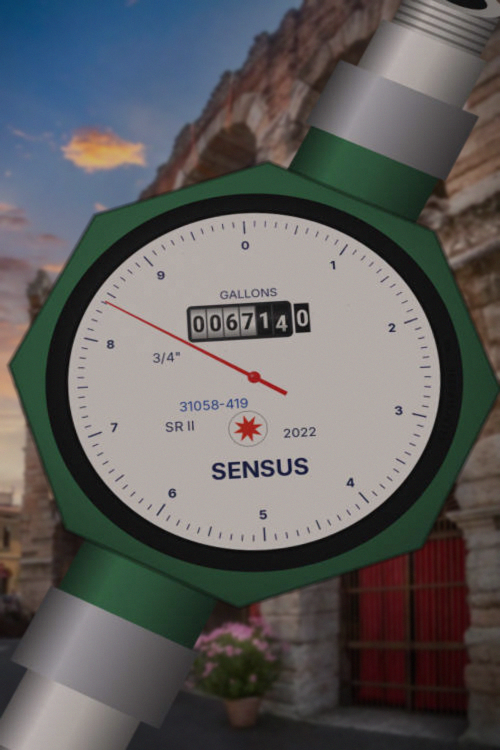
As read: 67138.4gal
